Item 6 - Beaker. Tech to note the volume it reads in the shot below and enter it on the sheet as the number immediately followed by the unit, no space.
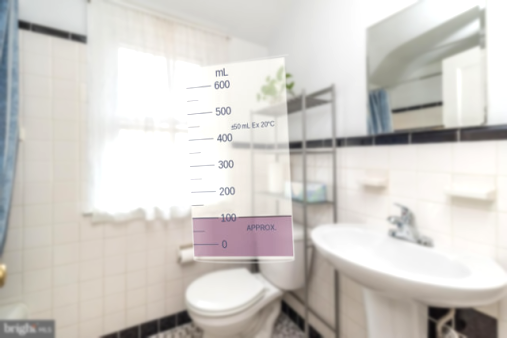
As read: 100mL
